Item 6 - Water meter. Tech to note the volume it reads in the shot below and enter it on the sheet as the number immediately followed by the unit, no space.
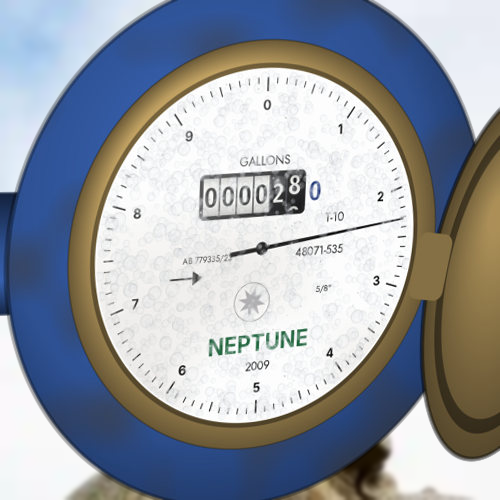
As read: 282.3gal
